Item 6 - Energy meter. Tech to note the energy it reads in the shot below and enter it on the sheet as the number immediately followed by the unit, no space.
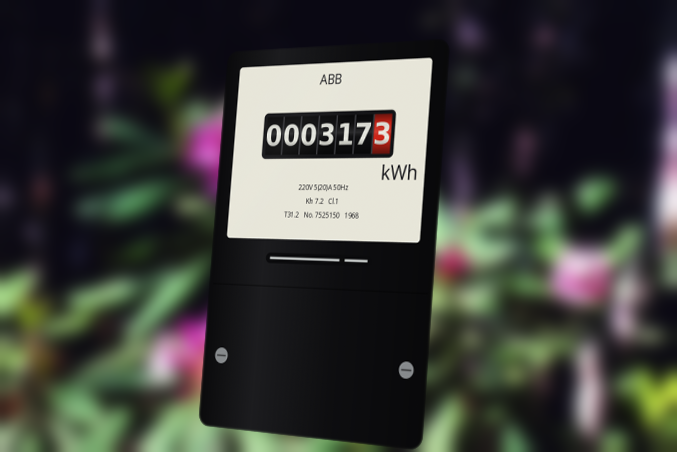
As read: 317.3kWh
